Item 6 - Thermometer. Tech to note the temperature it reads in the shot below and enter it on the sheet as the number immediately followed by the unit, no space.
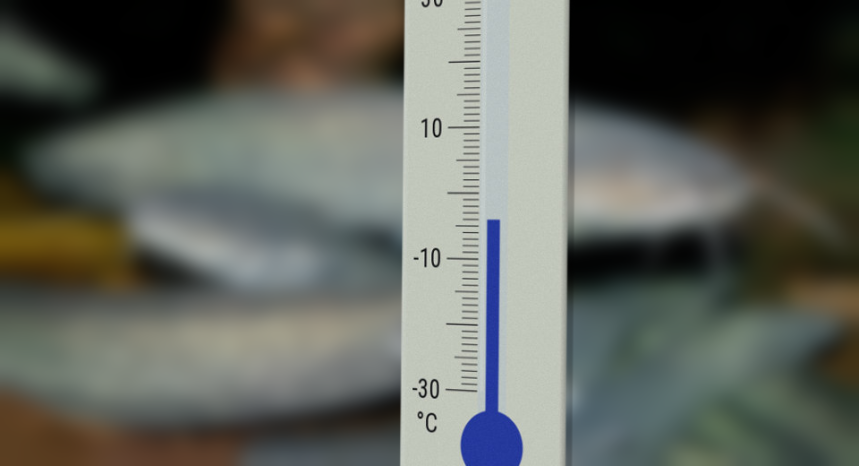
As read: -4°C
